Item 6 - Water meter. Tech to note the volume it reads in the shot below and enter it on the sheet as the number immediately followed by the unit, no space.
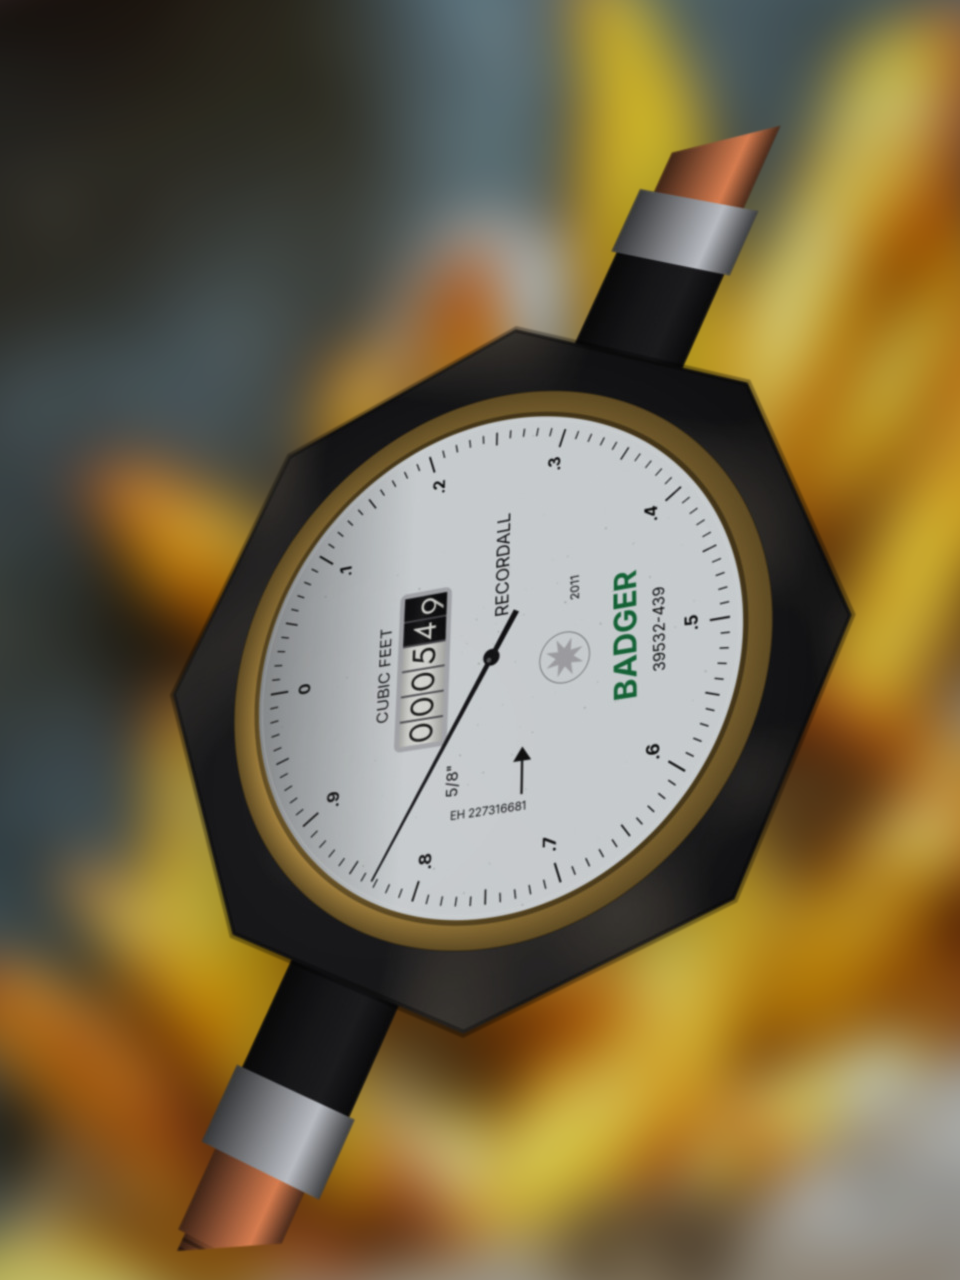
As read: 548.83ft³
